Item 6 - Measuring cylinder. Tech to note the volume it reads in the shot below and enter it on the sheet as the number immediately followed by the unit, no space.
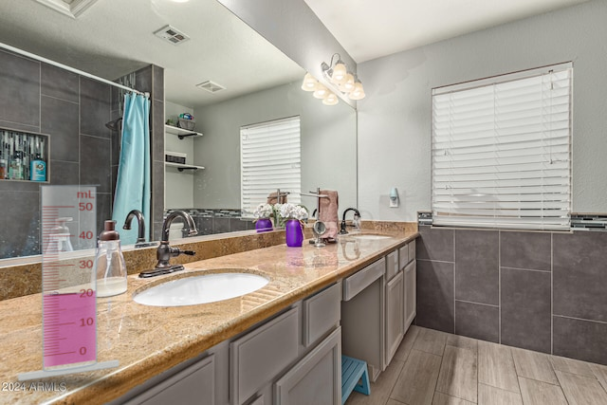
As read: 20mL
